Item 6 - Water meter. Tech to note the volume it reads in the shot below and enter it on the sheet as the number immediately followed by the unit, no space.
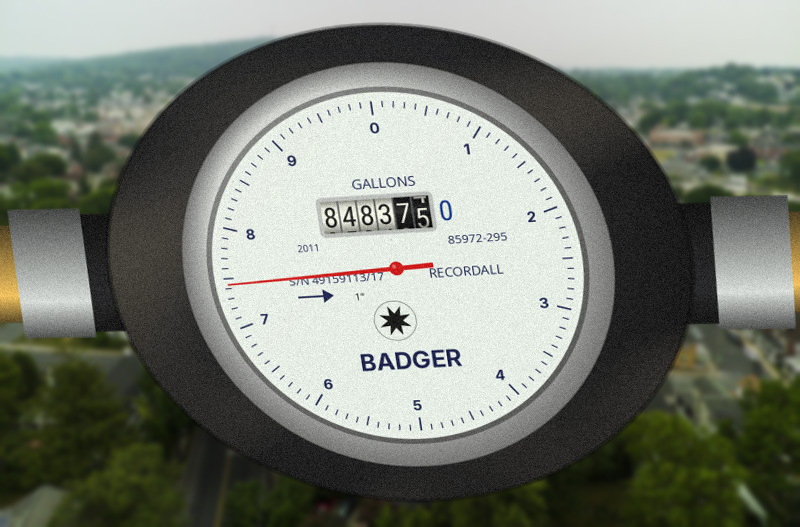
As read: 8483747.4gal
